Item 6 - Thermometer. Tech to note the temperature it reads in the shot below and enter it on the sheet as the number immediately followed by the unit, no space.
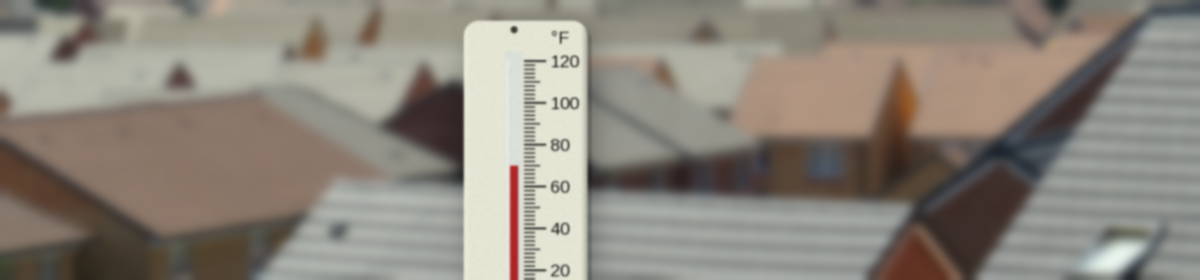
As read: 70°F
